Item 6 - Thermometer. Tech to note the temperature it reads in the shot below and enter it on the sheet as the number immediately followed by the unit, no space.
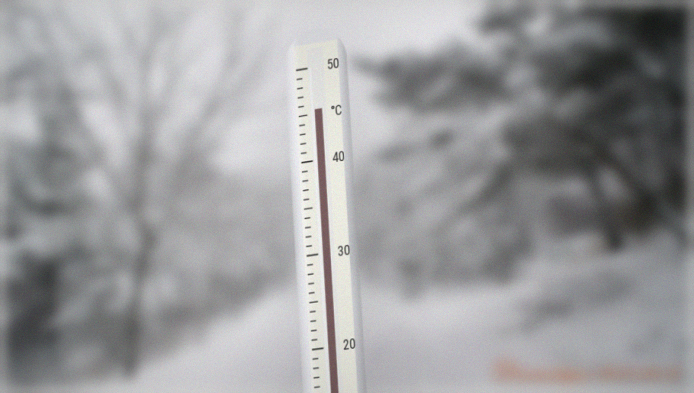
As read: 45.5°C
